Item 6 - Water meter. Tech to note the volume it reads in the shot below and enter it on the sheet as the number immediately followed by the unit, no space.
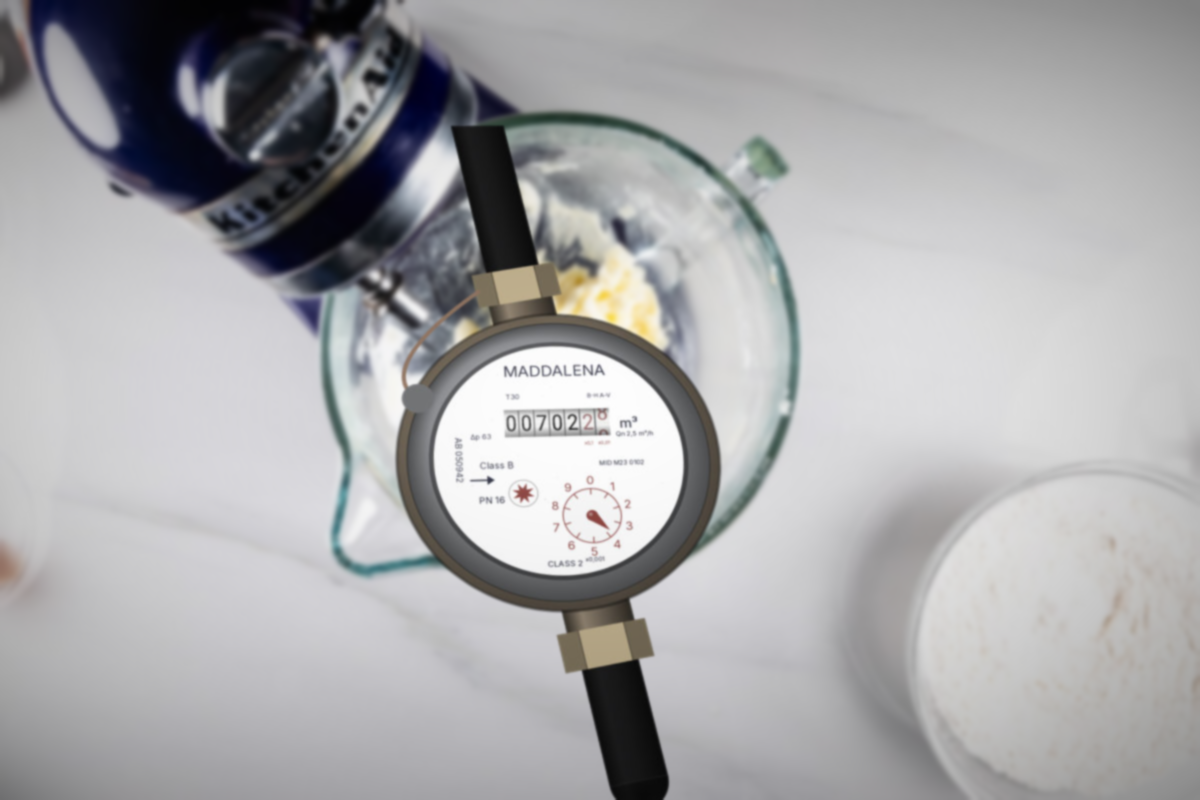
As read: 702.283m³
